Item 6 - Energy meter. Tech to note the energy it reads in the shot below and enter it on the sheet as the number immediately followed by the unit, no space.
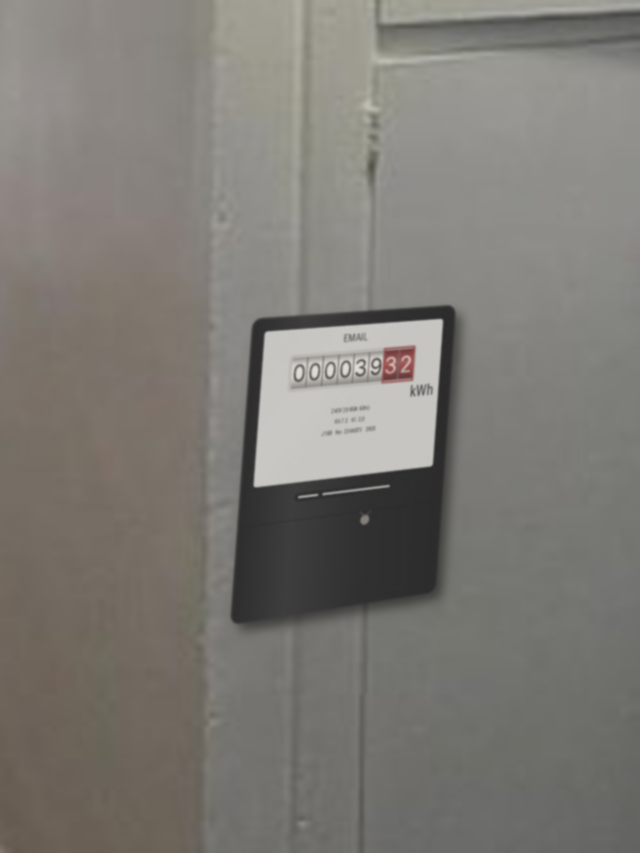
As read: 39.32kWh
